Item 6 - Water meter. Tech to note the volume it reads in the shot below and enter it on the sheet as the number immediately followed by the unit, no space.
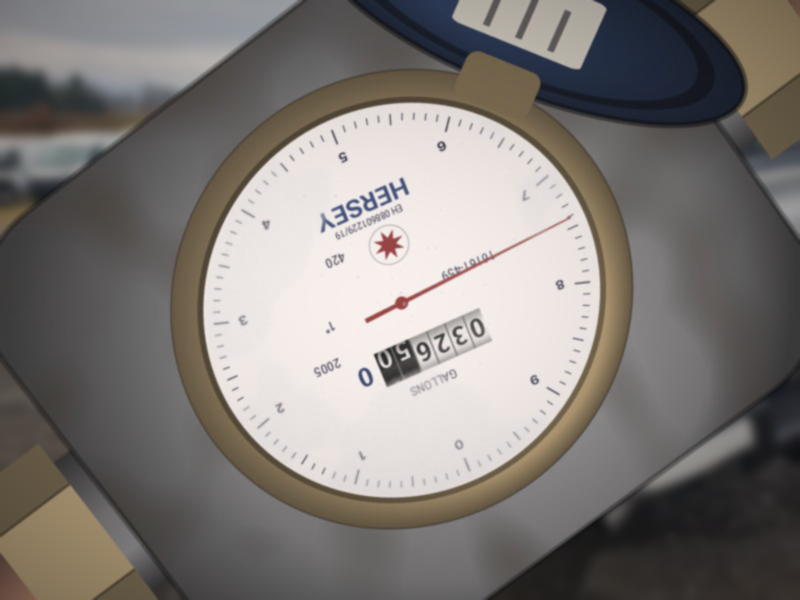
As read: 326497.4gal
